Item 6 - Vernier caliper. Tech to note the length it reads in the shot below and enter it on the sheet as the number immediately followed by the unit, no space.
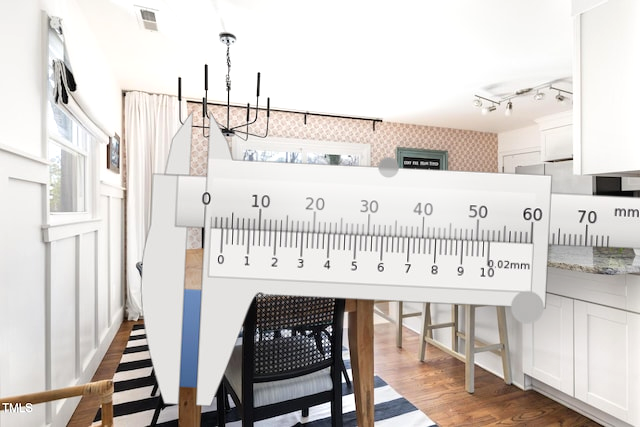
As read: 3.2mm
